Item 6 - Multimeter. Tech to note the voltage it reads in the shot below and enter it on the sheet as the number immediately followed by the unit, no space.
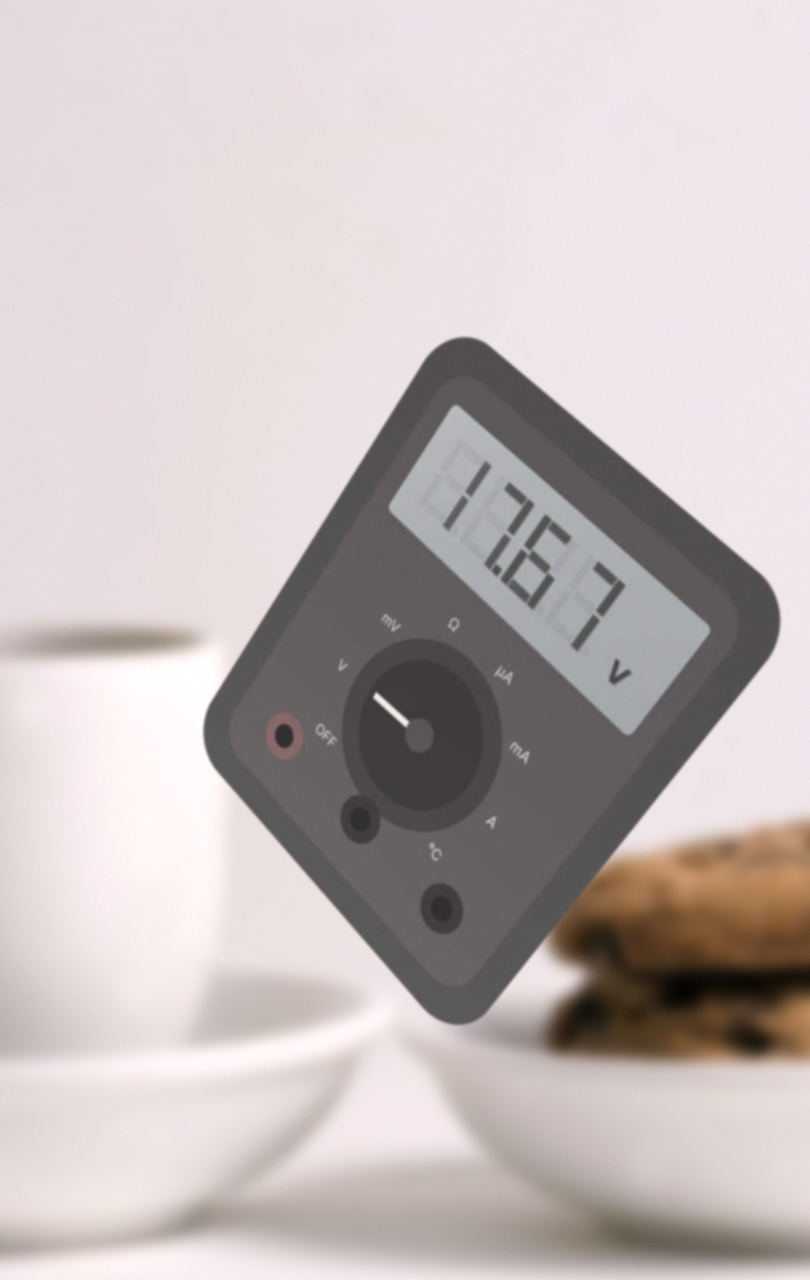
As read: 17.67V
